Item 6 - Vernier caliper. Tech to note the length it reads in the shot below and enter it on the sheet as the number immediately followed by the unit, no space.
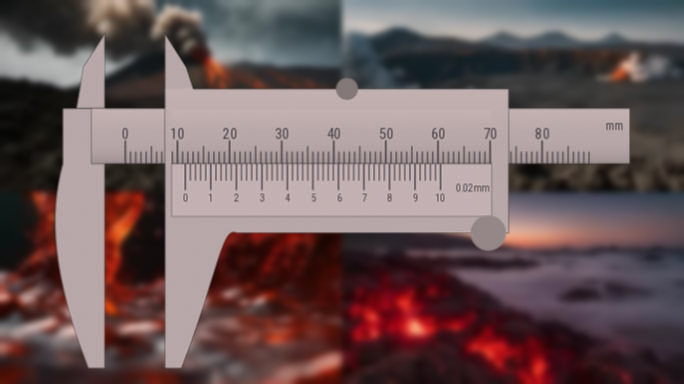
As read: 11.5mm
